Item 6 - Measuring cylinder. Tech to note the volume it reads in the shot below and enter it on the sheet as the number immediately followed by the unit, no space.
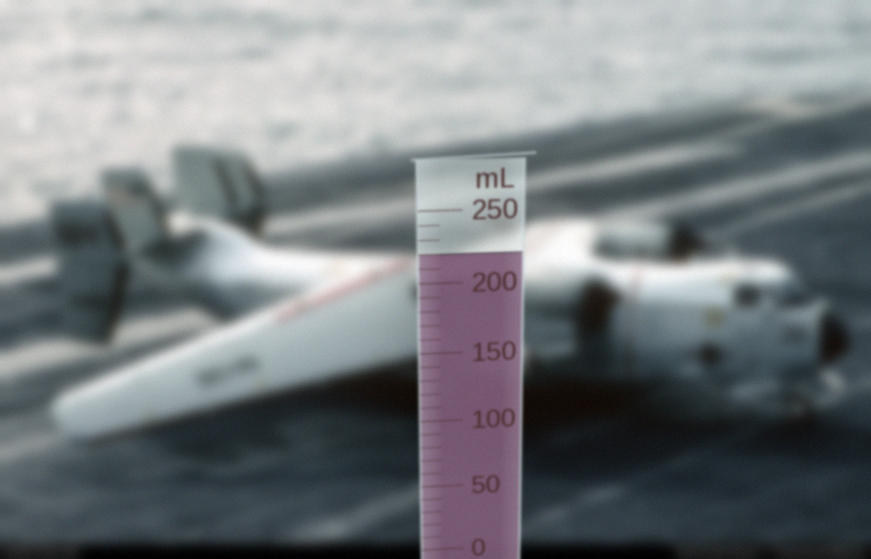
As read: 220mL
